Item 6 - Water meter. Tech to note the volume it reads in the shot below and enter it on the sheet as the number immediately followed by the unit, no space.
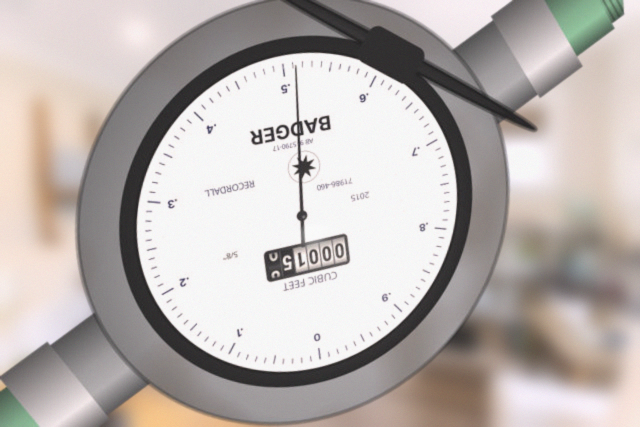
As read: 158.51ft³
